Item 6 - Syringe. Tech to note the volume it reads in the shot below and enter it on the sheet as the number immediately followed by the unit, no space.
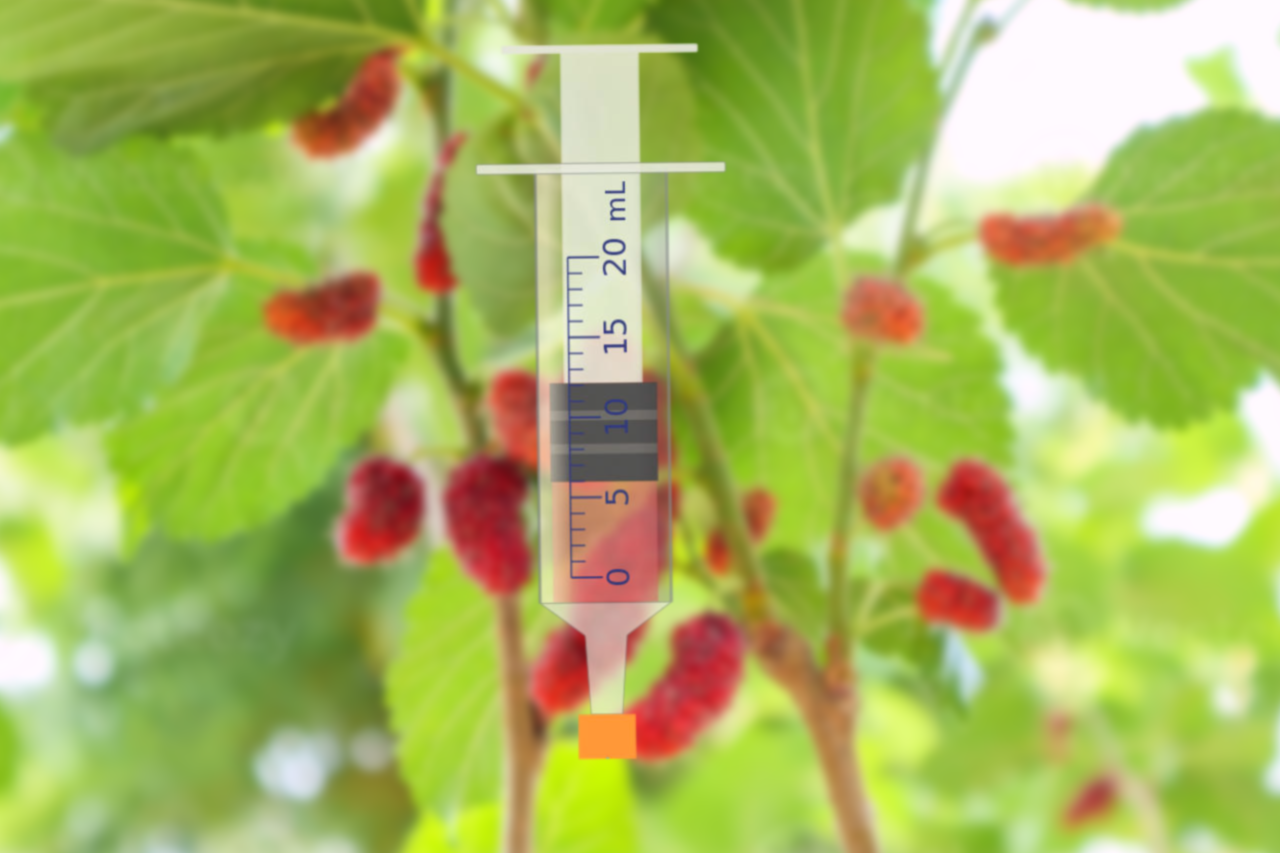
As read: 6mL
